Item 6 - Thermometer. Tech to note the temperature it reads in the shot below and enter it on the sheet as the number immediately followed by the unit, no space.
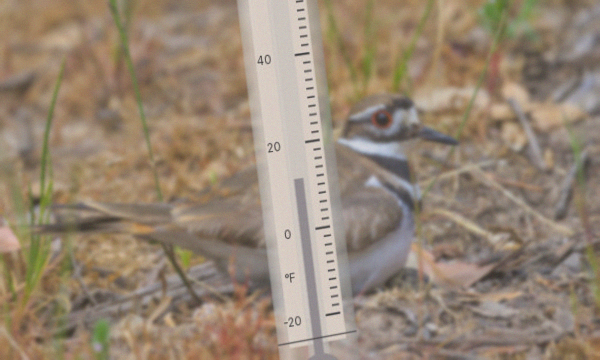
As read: 12°F
